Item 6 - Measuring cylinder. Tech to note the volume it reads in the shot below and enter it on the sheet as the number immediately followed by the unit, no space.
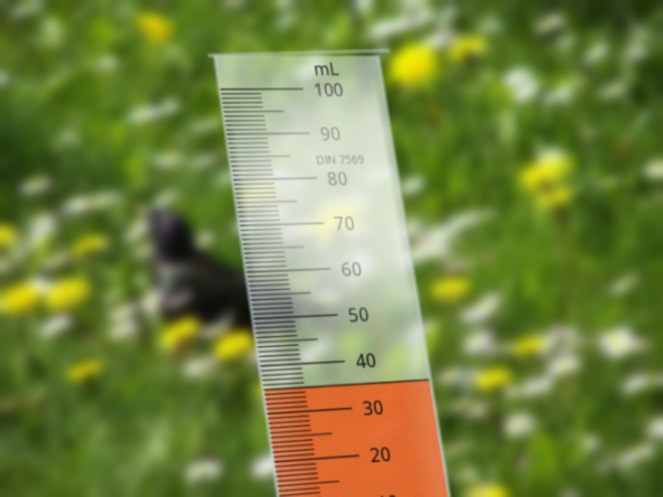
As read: 35mL
